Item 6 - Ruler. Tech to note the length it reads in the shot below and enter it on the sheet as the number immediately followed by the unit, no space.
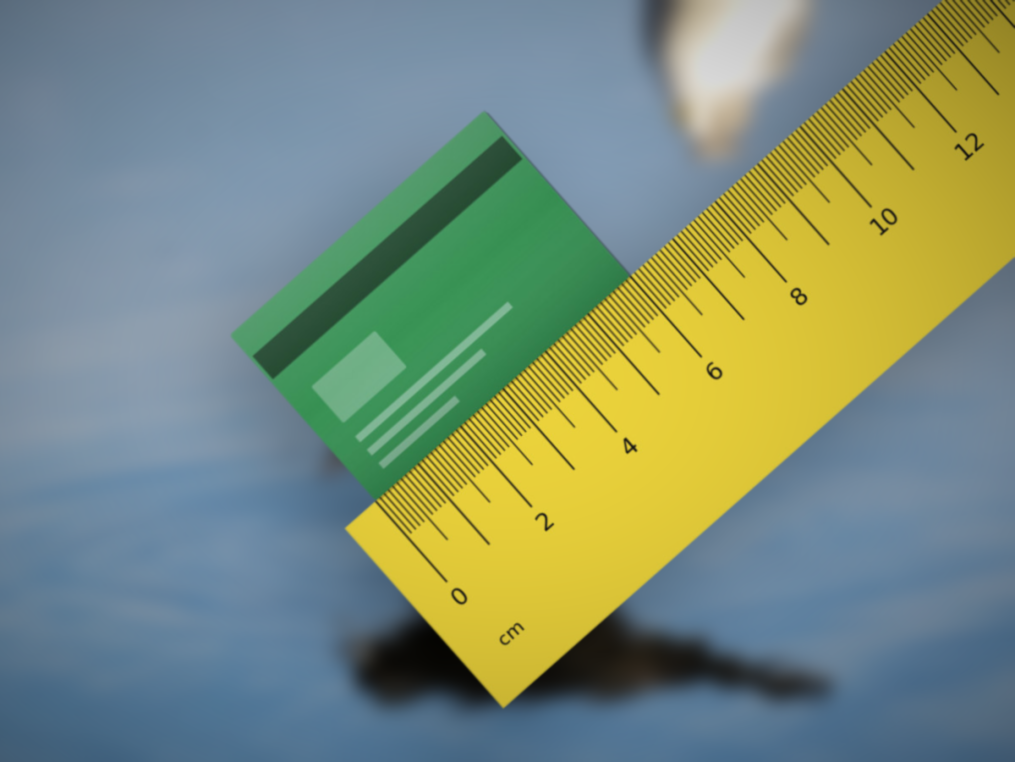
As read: 6cm
